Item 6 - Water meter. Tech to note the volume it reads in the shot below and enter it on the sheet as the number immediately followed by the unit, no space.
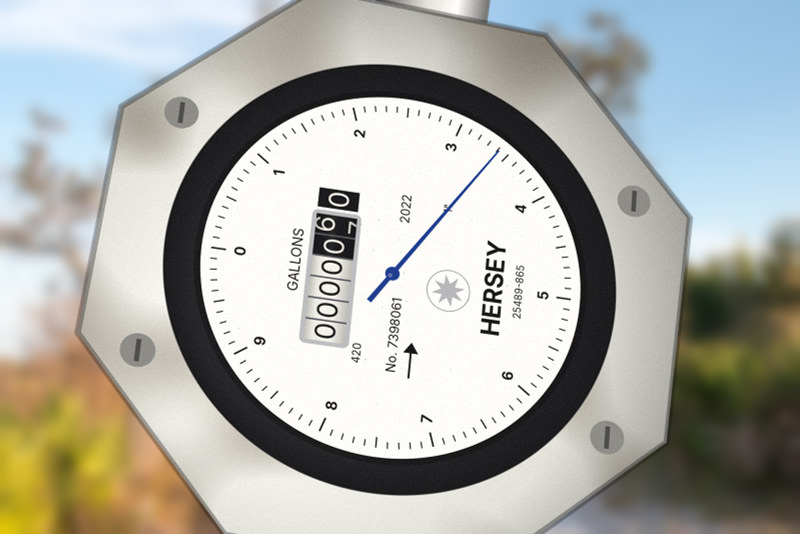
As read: 63.4gal
